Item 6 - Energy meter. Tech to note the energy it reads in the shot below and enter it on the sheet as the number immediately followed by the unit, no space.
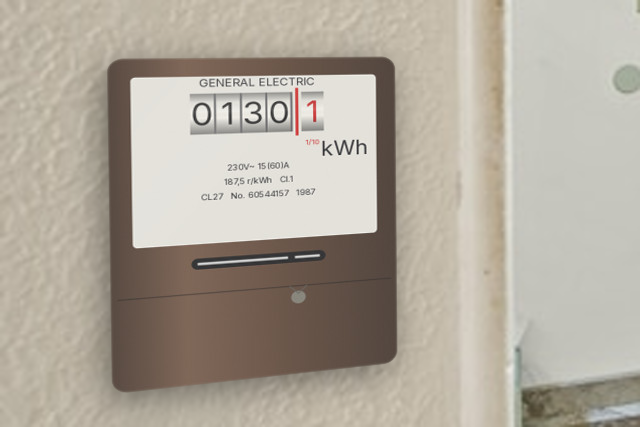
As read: 130.1kWh
